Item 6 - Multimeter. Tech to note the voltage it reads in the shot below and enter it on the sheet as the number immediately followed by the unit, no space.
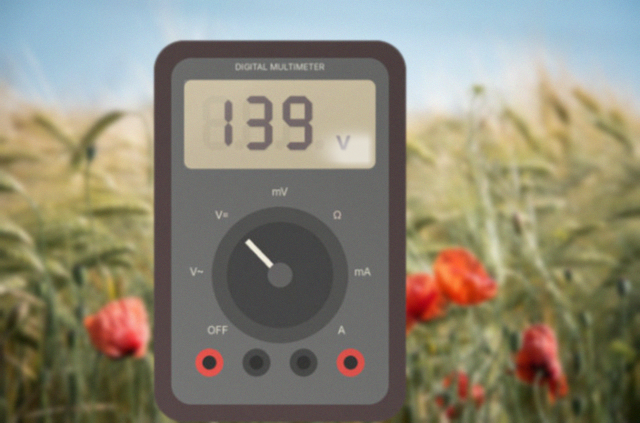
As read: 139V
